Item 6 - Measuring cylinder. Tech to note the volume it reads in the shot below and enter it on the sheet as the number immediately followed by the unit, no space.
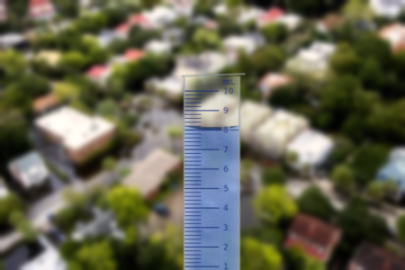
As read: 8mL
